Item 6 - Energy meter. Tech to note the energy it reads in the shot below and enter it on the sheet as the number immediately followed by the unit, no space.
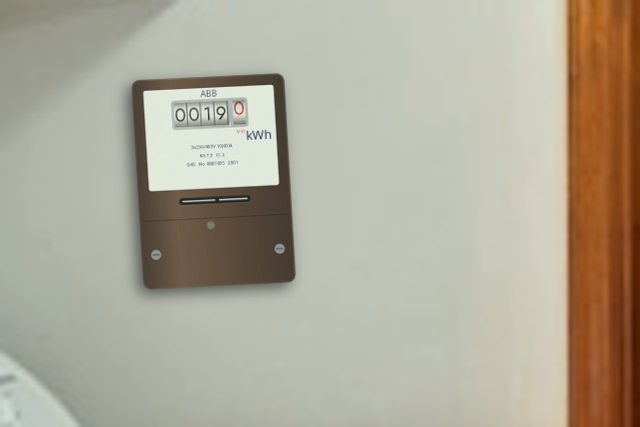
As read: 19.0kWh
